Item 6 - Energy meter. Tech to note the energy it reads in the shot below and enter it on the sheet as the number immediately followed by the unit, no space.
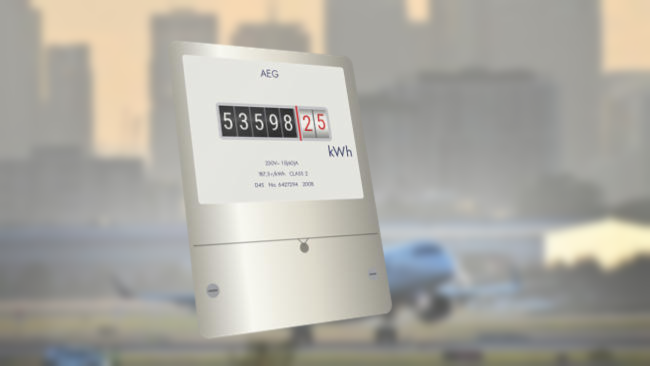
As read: 53598.25kWh
